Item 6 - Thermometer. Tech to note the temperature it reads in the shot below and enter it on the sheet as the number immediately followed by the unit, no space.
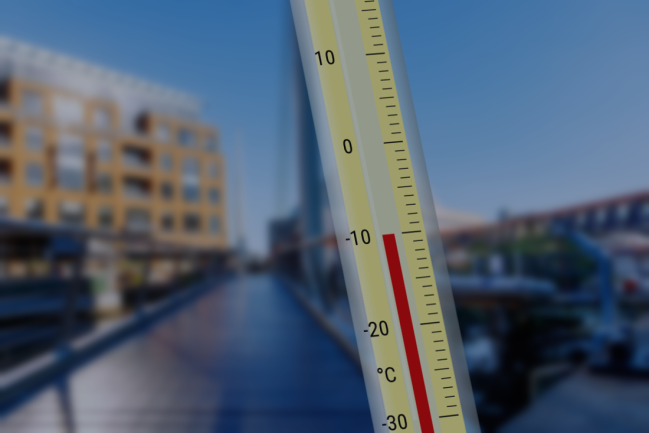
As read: -10°C
